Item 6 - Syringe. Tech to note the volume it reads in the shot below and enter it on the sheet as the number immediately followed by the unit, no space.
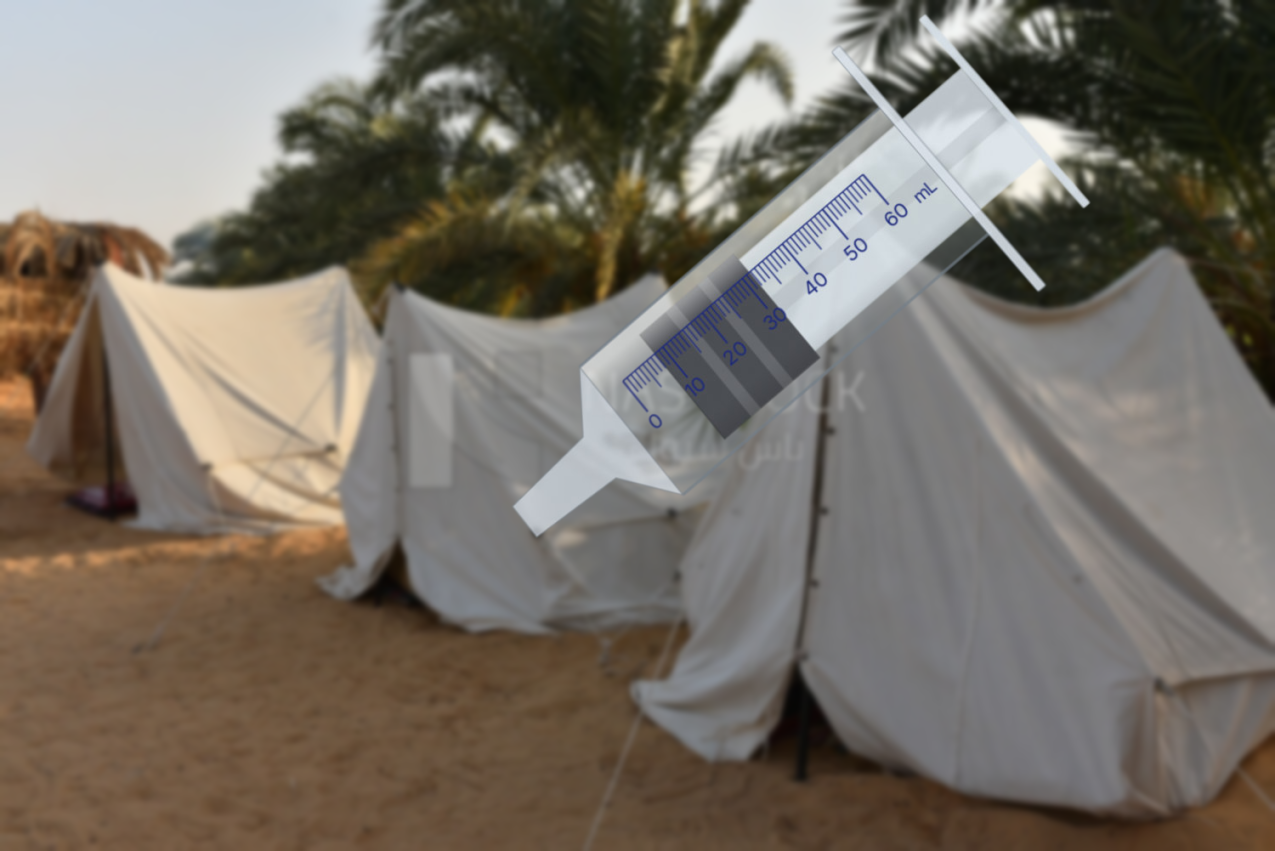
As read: 8mL
